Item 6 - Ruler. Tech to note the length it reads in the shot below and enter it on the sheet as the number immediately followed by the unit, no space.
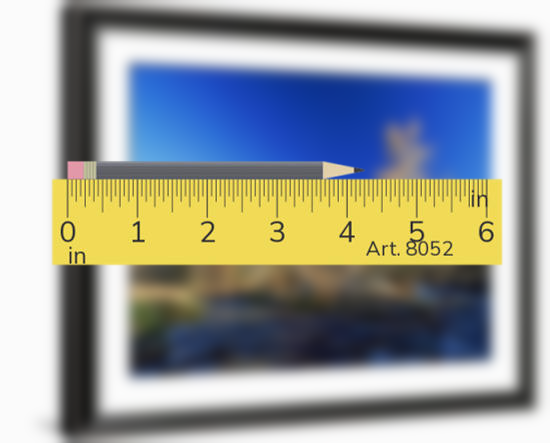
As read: 4.25in
